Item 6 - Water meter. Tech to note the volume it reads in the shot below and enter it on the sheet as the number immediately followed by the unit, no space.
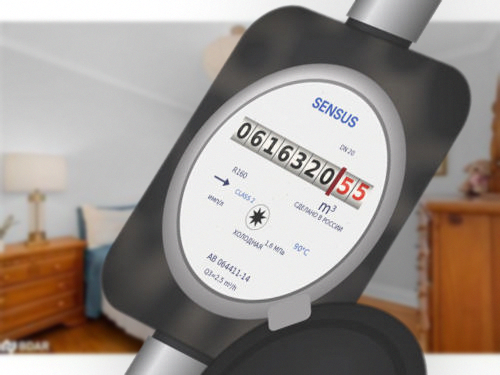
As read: 616320.55m³
